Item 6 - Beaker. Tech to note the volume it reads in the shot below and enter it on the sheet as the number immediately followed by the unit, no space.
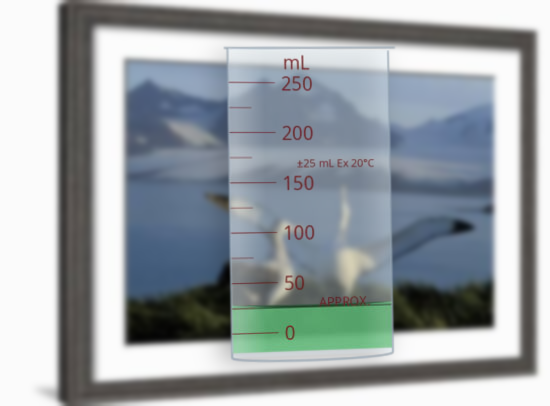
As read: 25mL
